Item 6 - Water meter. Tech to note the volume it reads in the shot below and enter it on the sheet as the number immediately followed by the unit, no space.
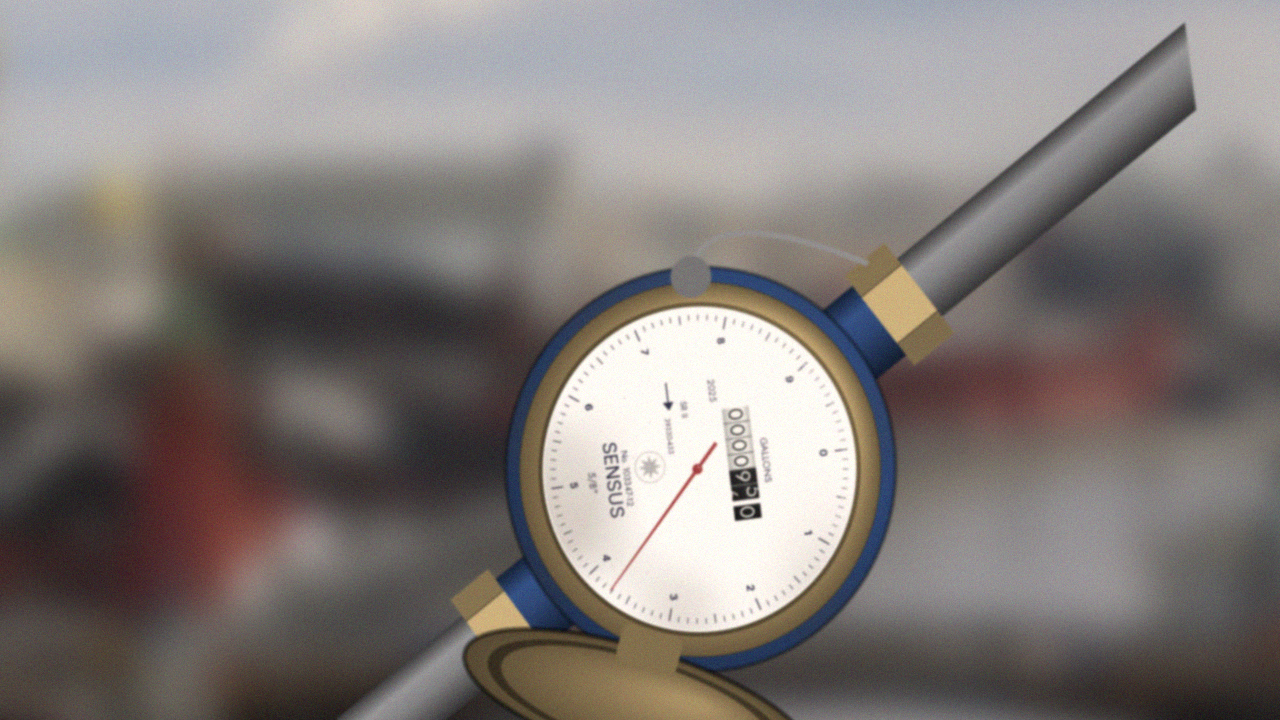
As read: 953.7gal
